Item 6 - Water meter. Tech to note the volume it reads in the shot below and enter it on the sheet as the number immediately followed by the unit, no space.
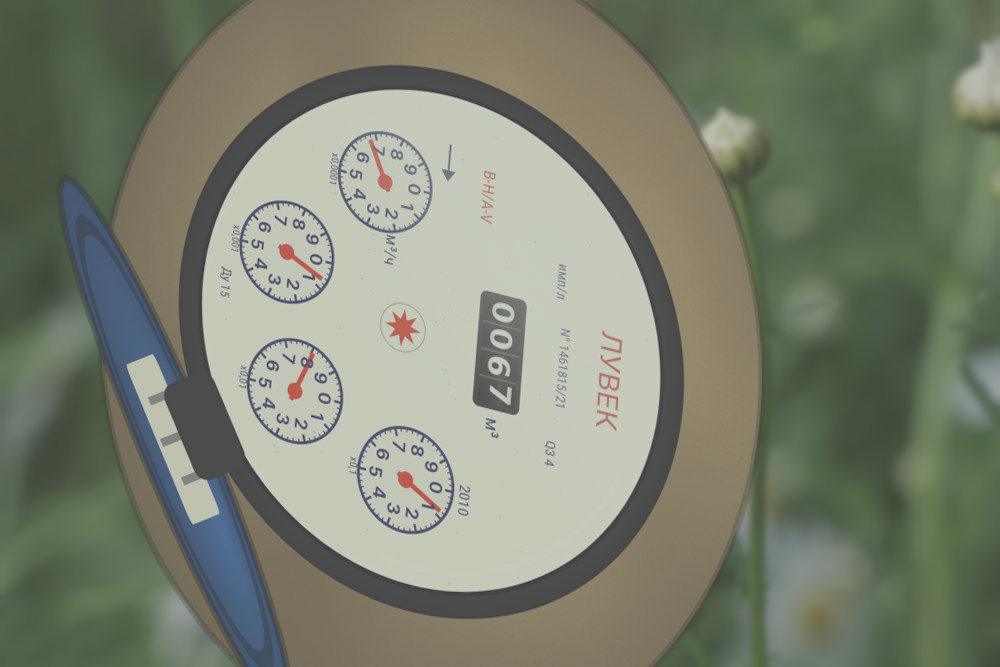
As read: 67.0806m³
